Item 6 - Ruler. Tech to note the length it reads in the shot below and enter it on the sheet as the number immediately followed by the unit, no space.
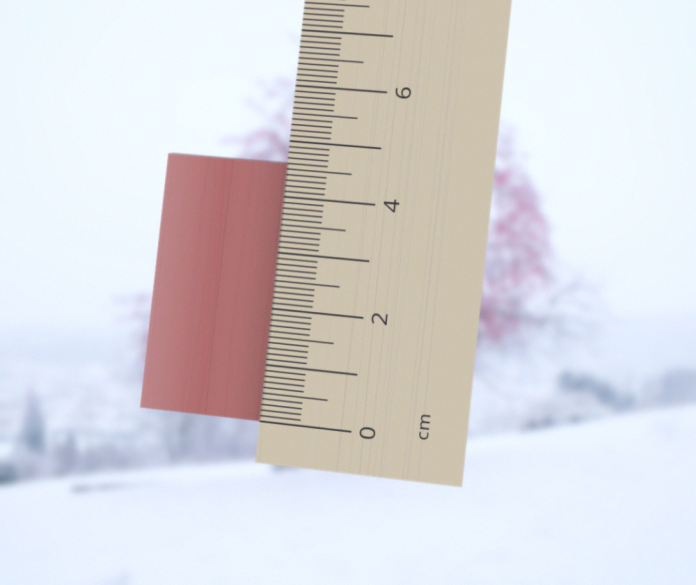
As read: 4.6cm
